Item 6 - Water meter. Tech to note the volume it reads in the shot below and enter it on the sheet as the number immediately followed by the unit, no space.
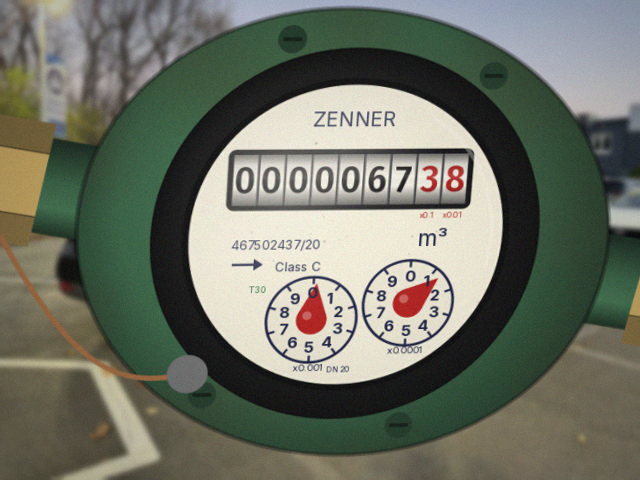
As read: 67.3801m³
